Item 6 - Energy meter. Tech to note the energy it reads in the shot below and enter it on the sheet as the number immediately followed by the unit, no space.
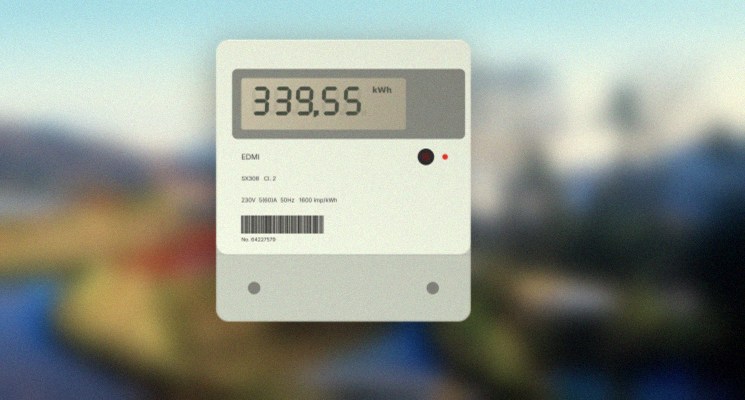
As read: 339.55kWh
